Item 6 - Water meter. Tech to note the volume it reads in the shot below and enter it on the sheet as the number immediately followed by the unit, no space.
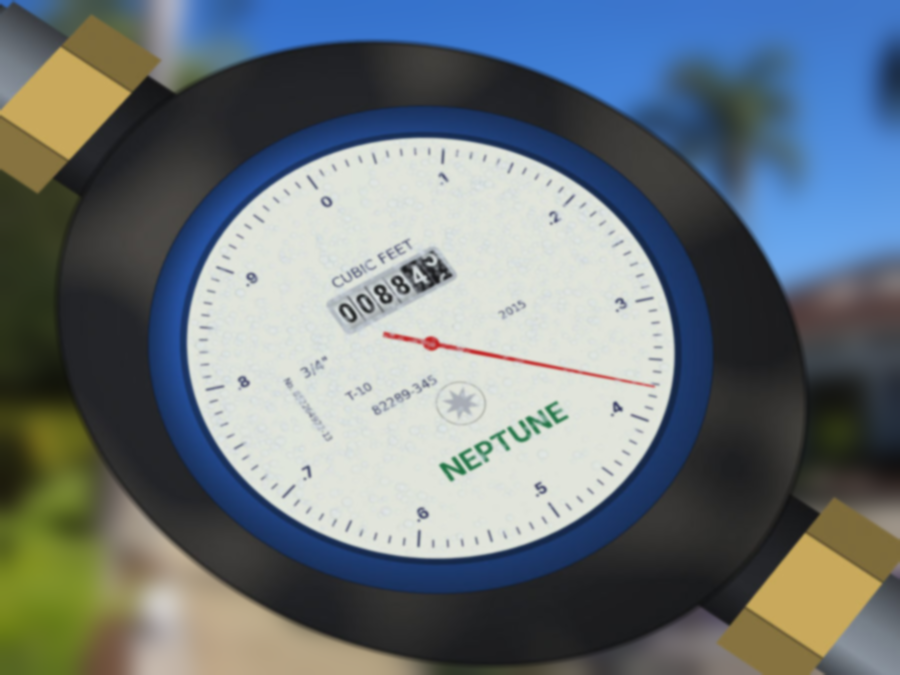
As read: 8845.37ft³
